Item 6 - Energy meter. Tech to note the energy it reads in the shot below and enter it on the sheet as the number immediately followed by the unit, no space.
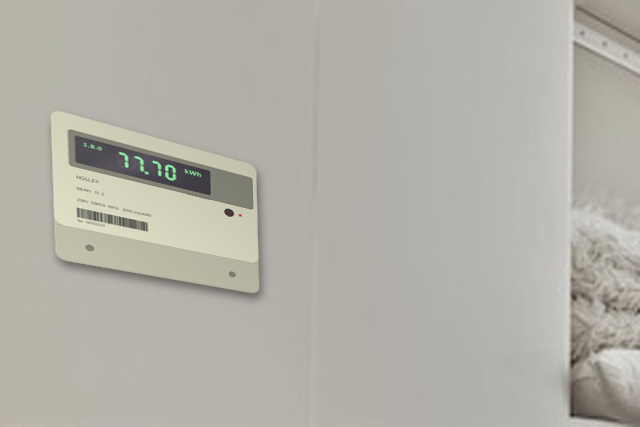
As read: 77.70kWh
